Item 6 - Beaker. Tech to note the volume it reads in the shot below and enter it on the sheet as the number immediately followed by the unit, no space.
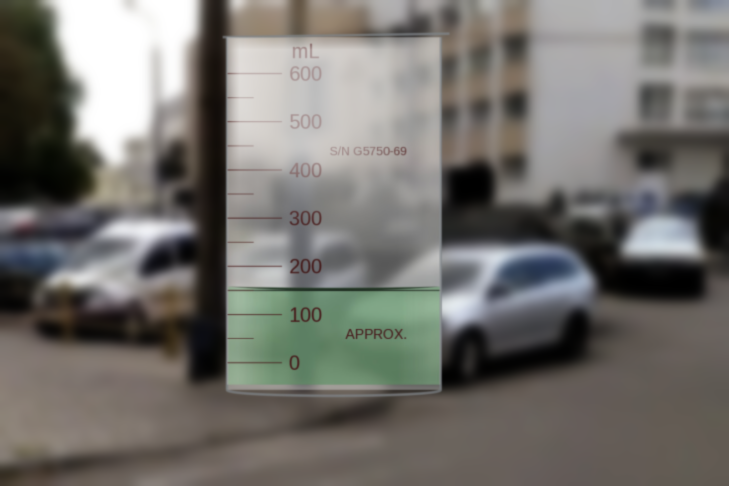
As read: 150mL
